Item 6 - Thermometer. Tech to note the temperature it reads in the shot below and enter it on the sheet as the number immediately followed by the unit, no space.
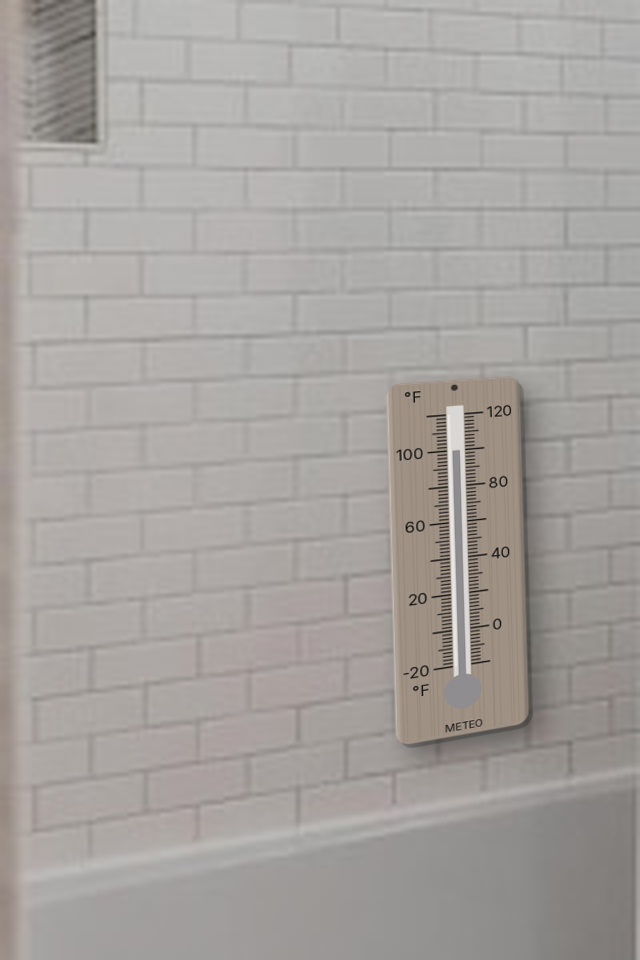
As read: 100°F
